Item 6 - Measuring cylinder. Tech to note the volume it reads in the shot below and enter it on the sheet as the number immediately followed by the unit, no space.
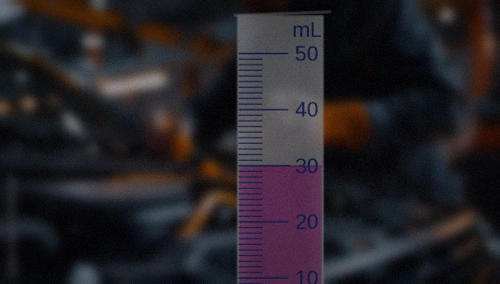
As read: 30mL
